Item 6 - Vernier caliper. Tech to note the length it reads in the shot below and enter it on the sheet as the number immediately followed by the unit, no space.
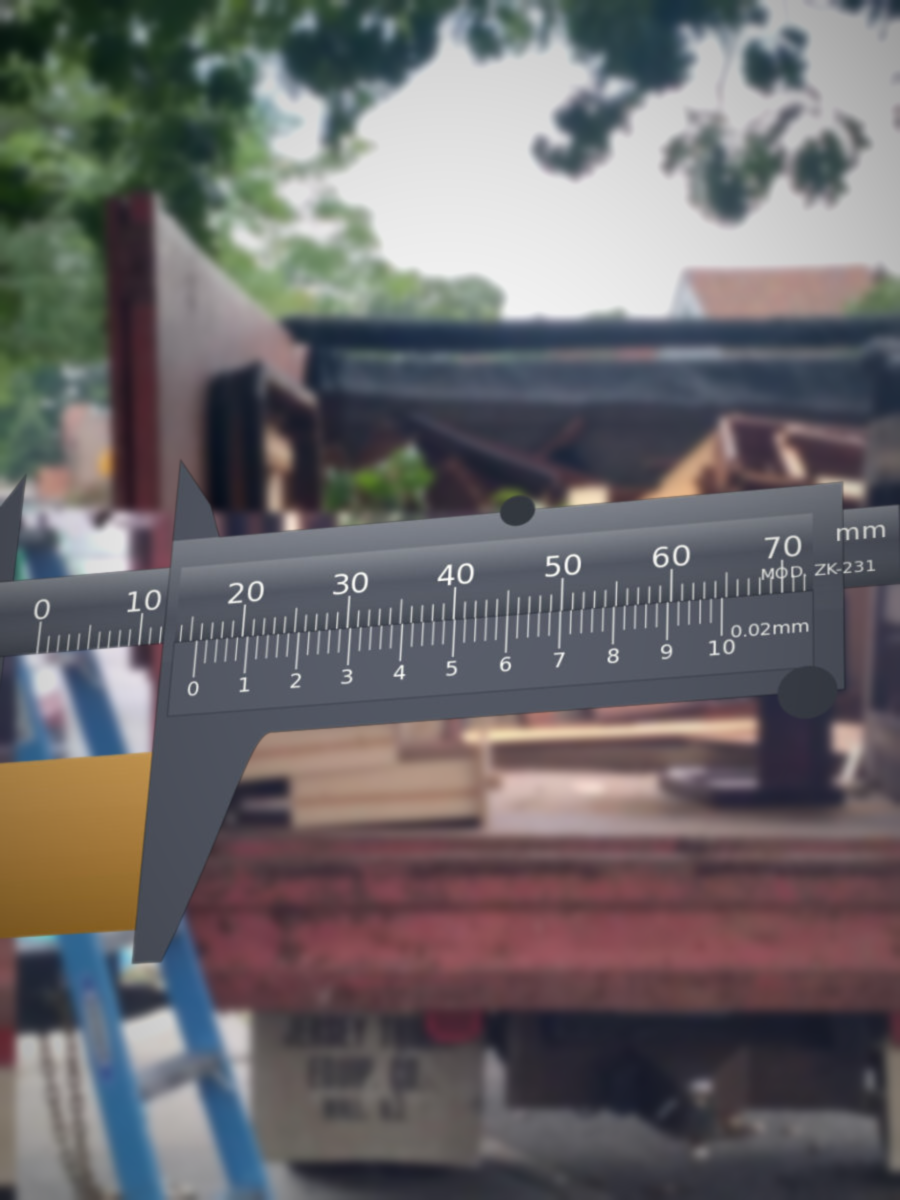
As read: 15.6mm
